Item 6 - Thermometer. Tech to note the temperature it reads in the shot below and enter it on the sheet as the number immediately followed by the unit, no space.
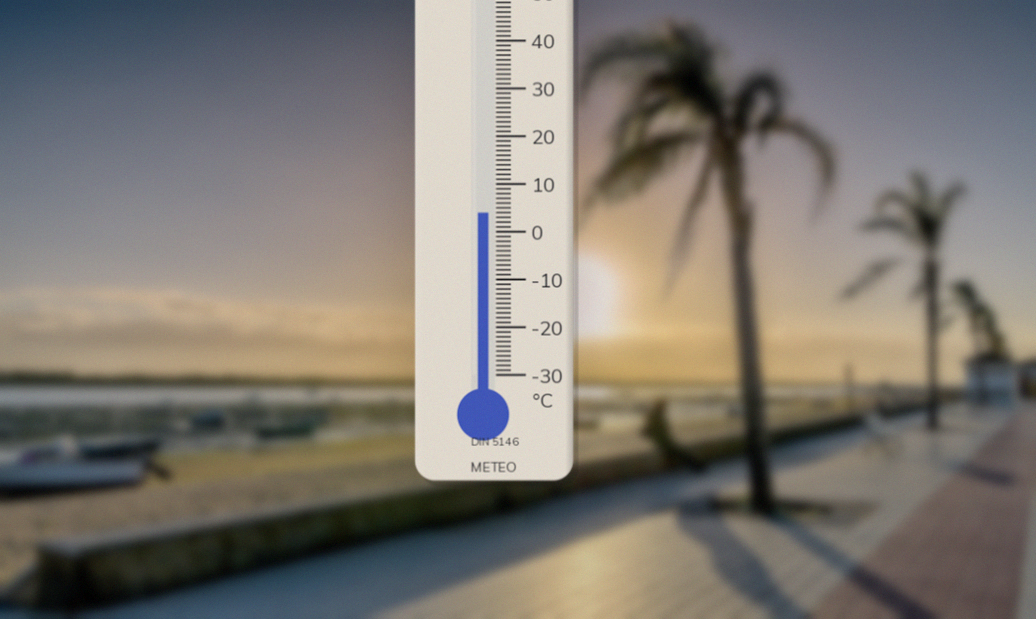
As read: 4°C
